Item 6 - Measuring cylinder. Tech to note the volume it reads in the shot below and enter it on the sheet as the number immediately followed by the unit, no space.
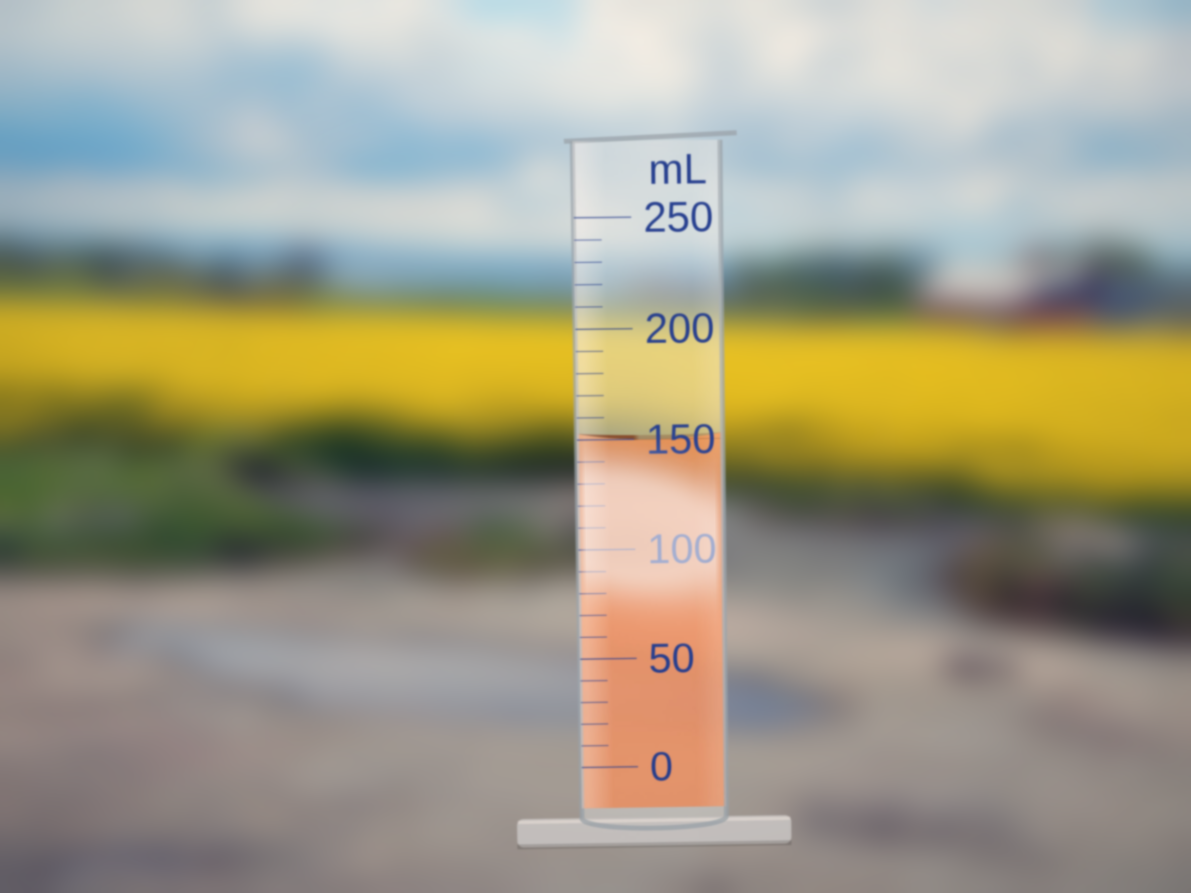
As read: 150mL
